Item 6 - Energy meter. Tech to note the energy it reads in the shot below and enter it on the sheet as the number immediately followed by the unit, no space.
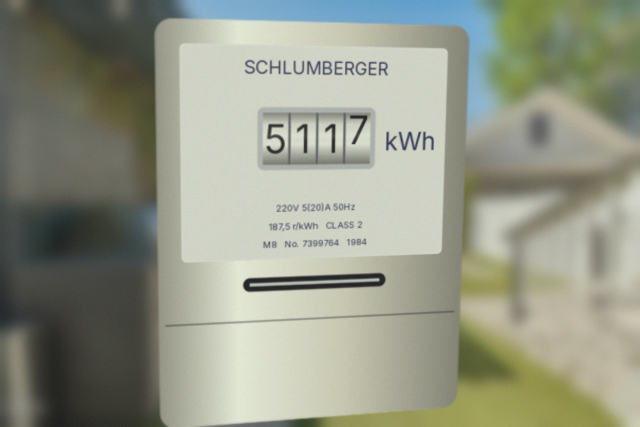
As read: 5117kWh
